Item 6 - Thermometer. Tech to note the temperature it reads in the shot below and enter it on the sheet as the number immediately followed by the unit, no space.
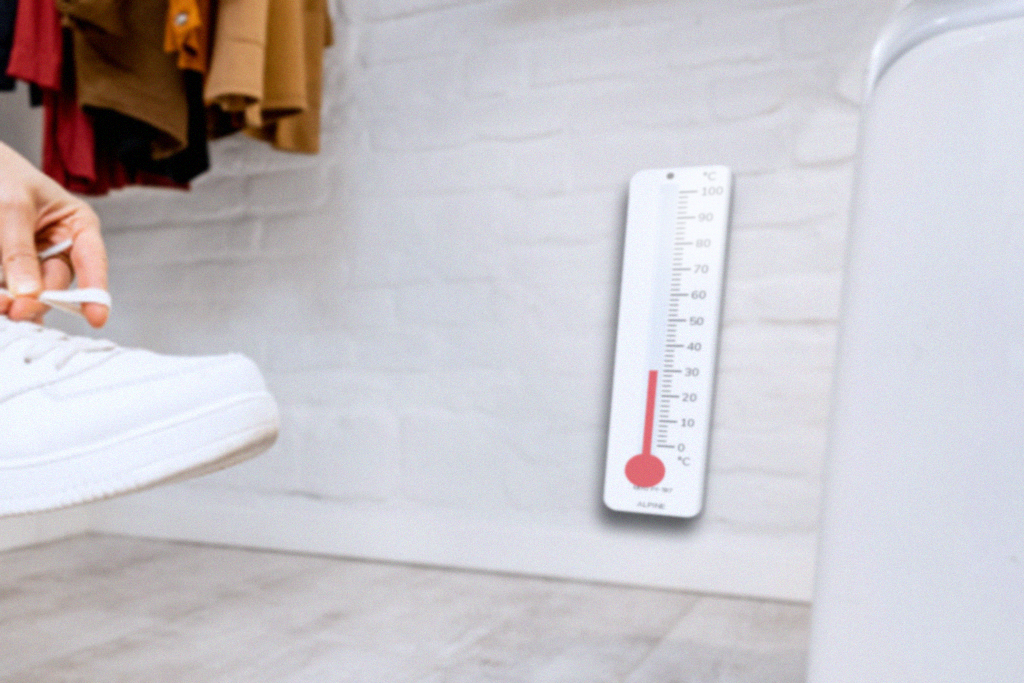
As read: 30°C
